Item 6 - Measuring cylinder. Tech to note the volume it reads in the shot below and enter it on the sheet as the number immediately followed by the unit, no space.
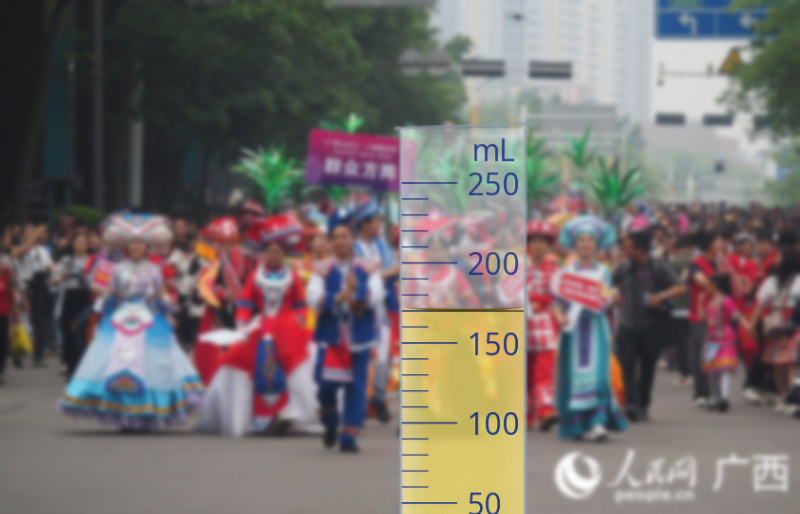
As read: 170mL
